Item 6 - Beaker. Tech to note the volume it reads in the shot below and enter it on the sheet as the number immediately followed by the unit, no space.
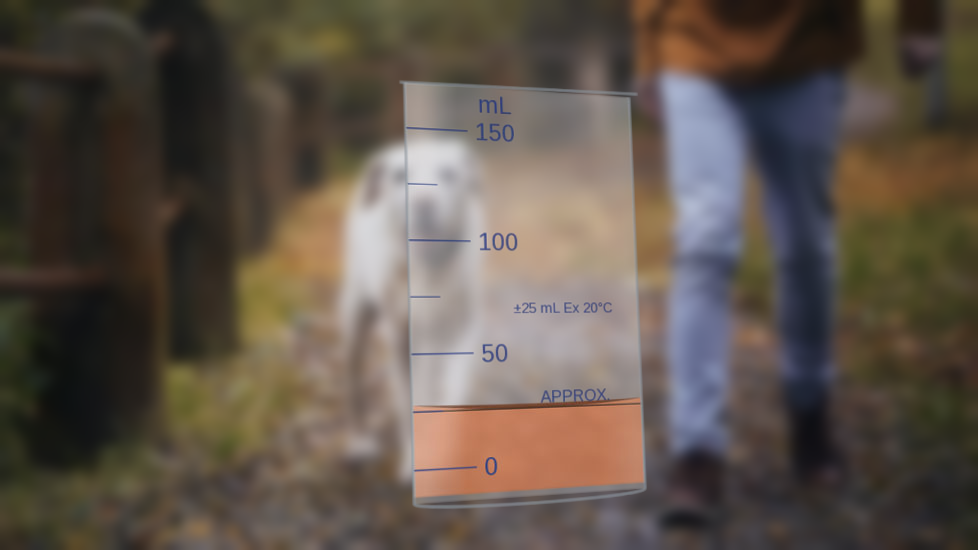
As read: 25mL
